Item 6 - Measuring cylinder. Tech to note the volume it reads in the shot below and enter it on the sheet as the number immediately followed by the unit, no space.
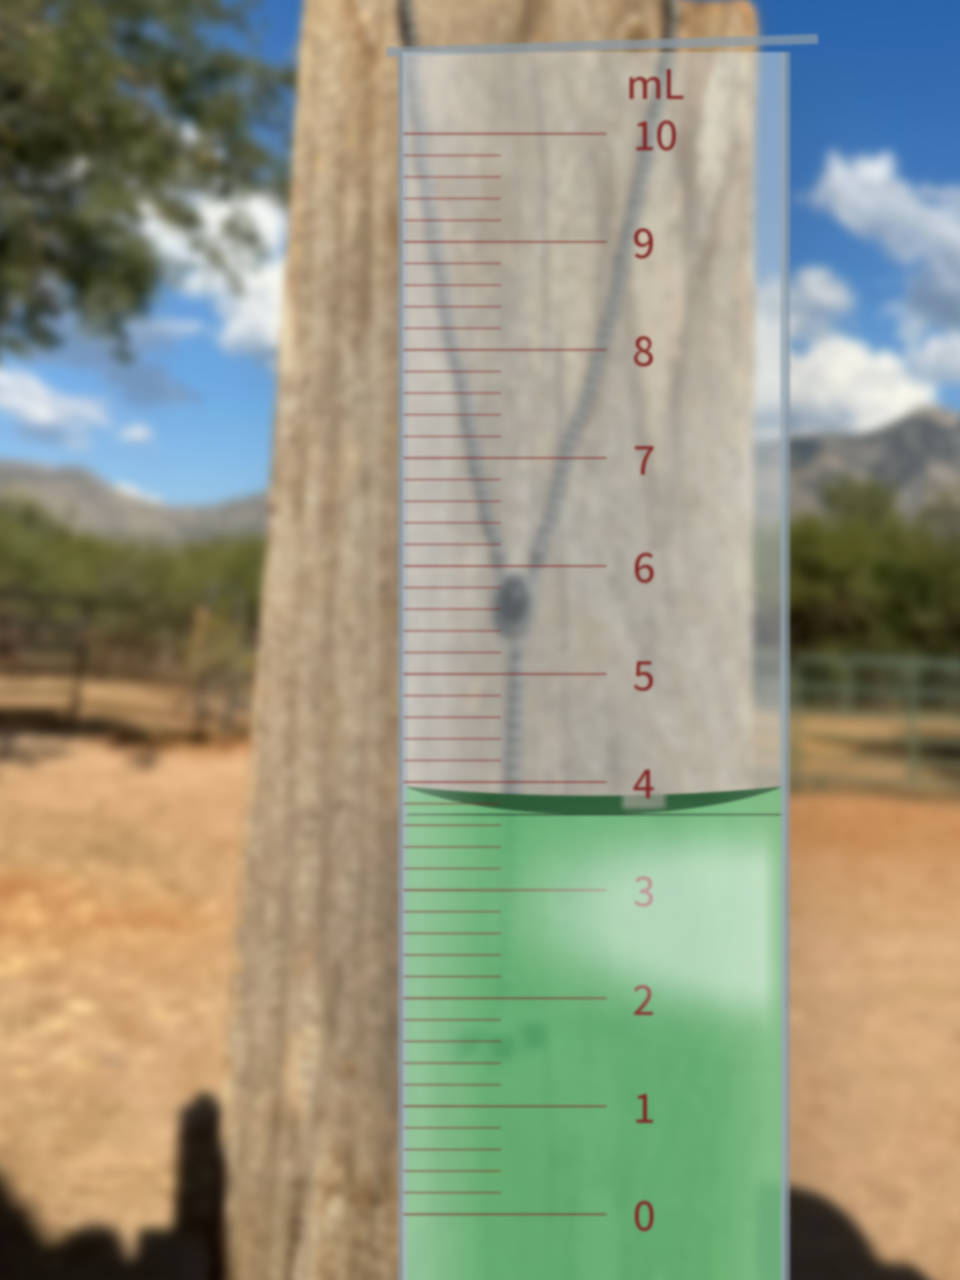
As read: 3.7mL
